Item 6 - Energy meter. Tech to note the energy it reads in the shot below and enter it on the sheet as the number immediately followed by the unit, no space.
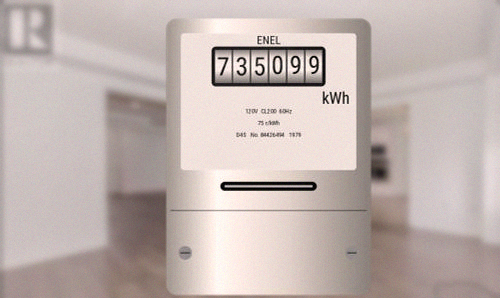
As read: 735099kWh
